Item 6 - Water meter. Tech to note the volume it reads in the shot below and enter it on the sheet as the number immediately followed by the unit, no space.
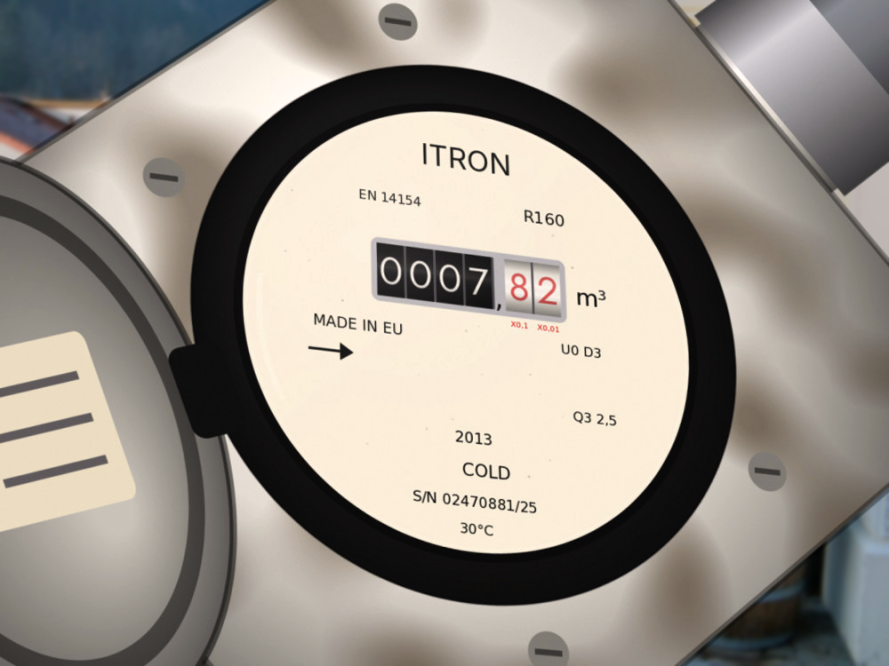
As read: 7.82m³
